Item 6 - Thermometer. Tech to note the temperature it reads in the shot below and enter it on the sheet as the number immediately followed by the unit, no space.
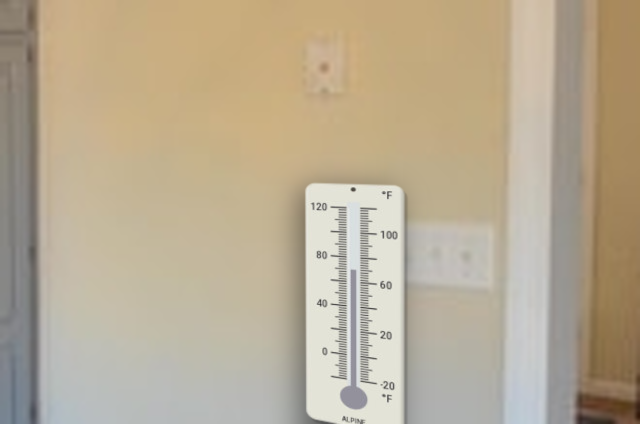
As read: 70°F
